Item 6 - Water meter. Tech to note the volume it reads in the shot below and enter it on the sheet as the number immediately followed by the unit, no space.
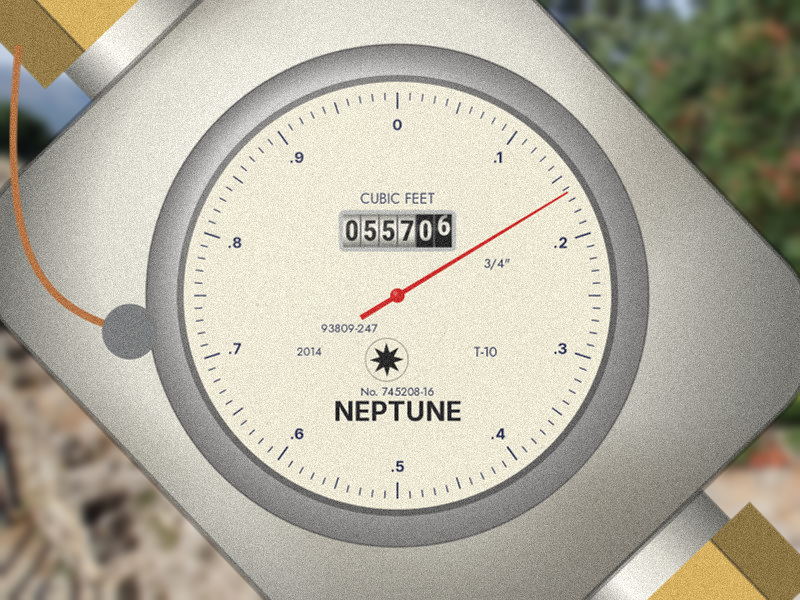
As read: 55706.16ft³
